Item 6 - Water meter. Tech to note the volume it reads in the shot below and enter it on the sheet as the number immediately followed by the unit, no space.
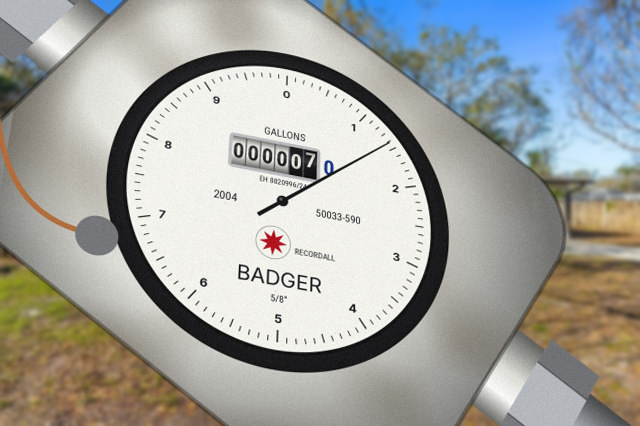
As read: 71.4gal
